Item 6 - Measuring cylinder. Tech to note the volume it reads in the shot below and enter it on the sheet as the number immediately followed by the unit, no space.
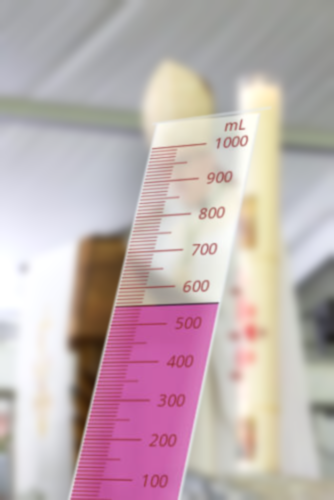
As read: 550mL
